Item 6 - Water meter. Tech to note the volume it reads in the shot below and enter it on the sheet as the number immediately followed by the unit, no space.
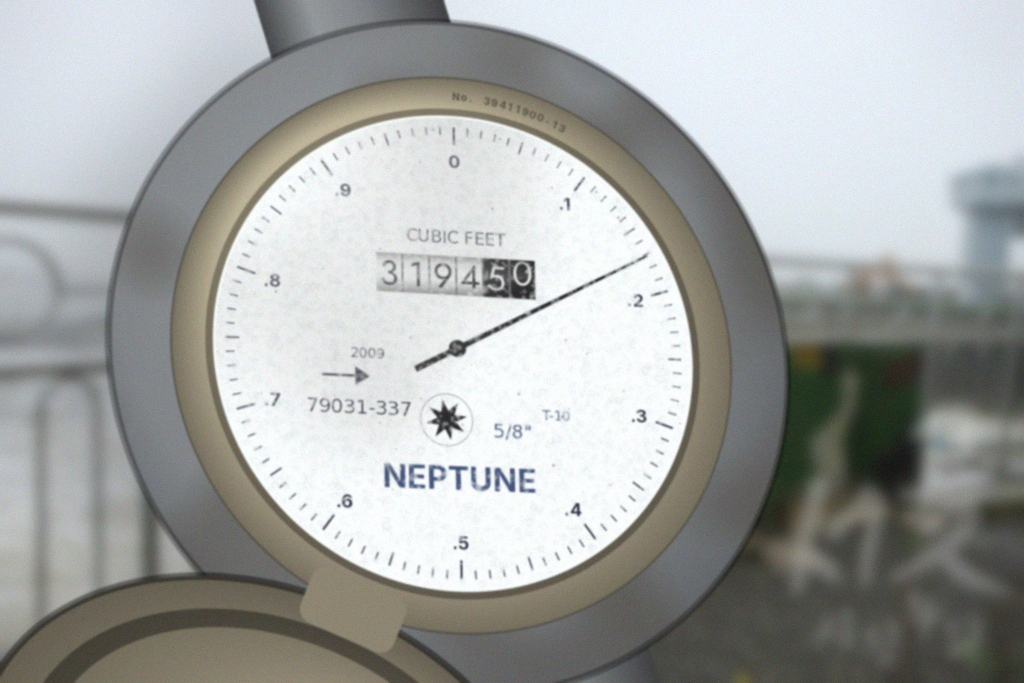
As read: 319450.17ft³
